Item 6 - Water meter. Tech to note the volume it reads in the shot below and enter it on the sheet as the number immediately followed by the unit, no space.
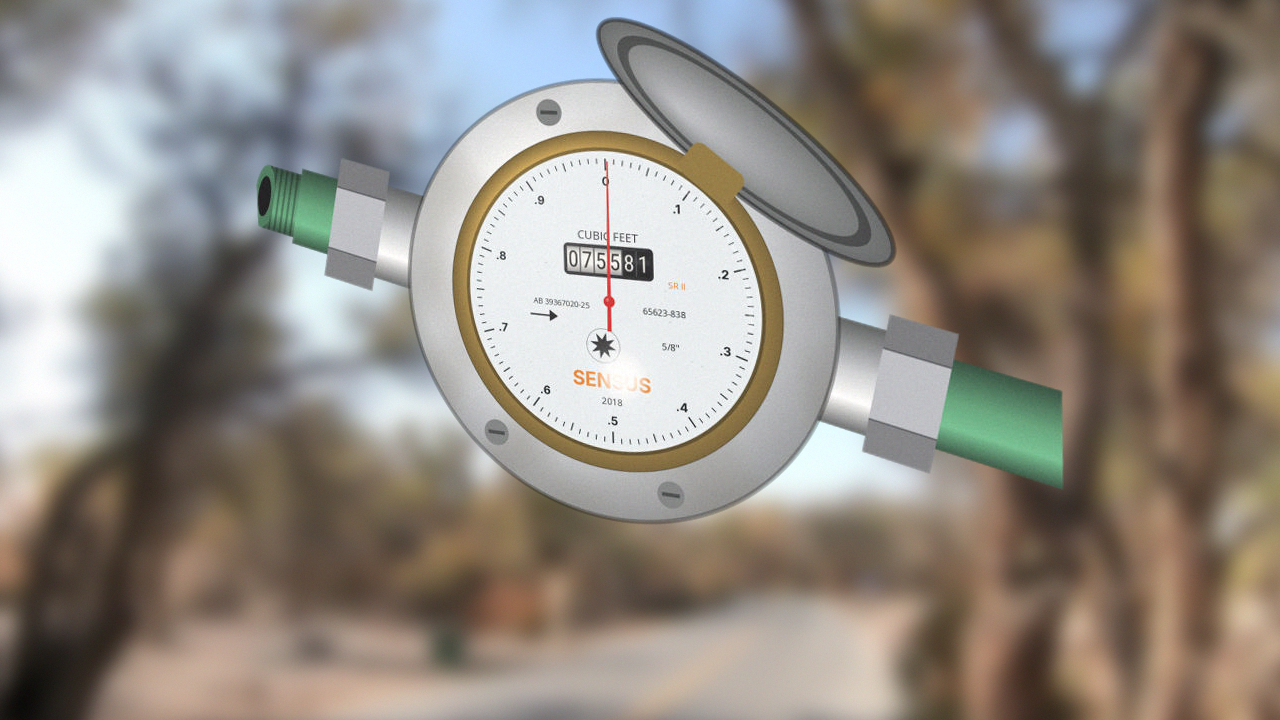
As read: 75581.00ft³
